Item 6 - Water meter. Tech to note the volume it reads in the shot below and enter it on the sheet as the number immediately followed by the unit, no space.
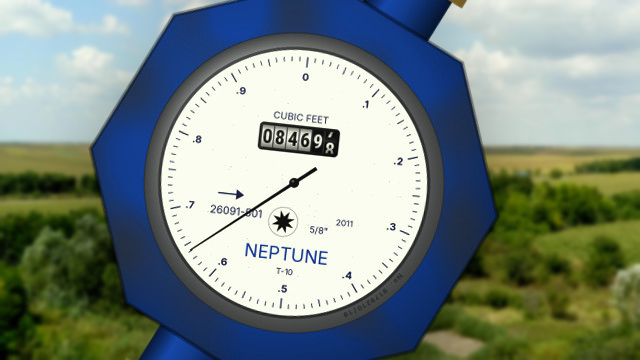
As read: 84697.64ft³
